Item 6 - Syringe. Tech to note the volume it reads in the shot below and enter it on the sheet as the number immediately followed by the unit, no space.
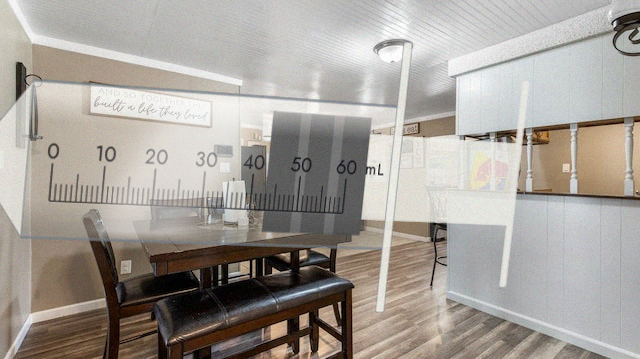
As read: 43mL
